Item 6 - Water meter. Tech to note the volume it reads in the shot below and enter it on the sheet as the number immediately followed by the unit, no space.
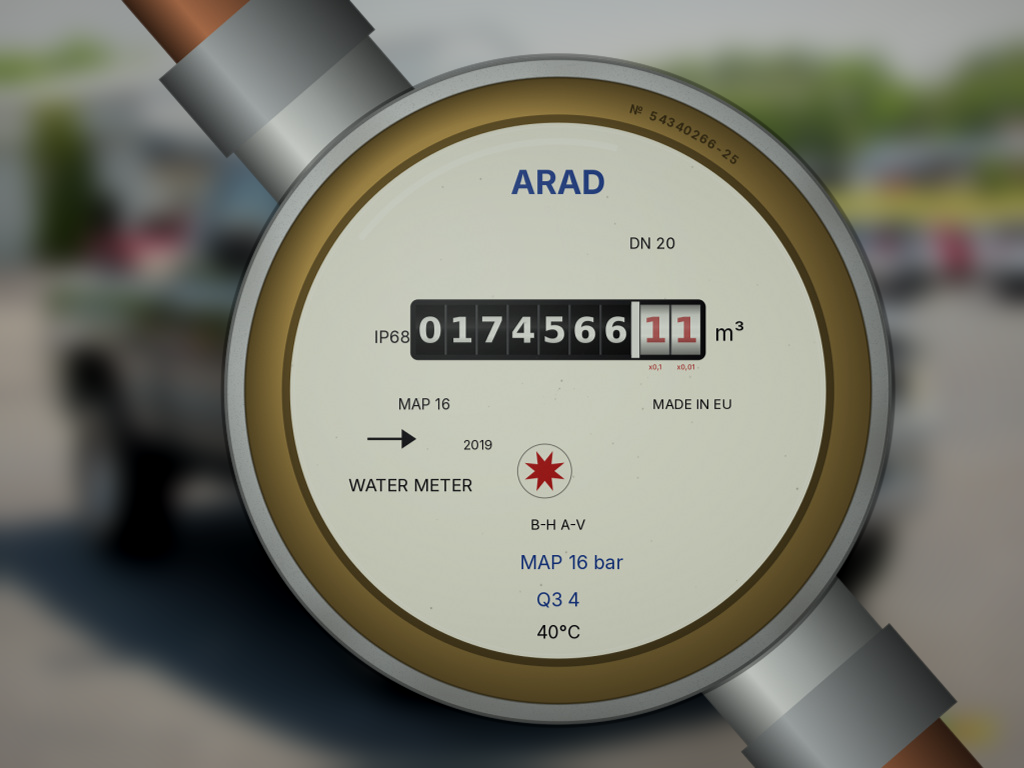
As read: 174566.11m³
